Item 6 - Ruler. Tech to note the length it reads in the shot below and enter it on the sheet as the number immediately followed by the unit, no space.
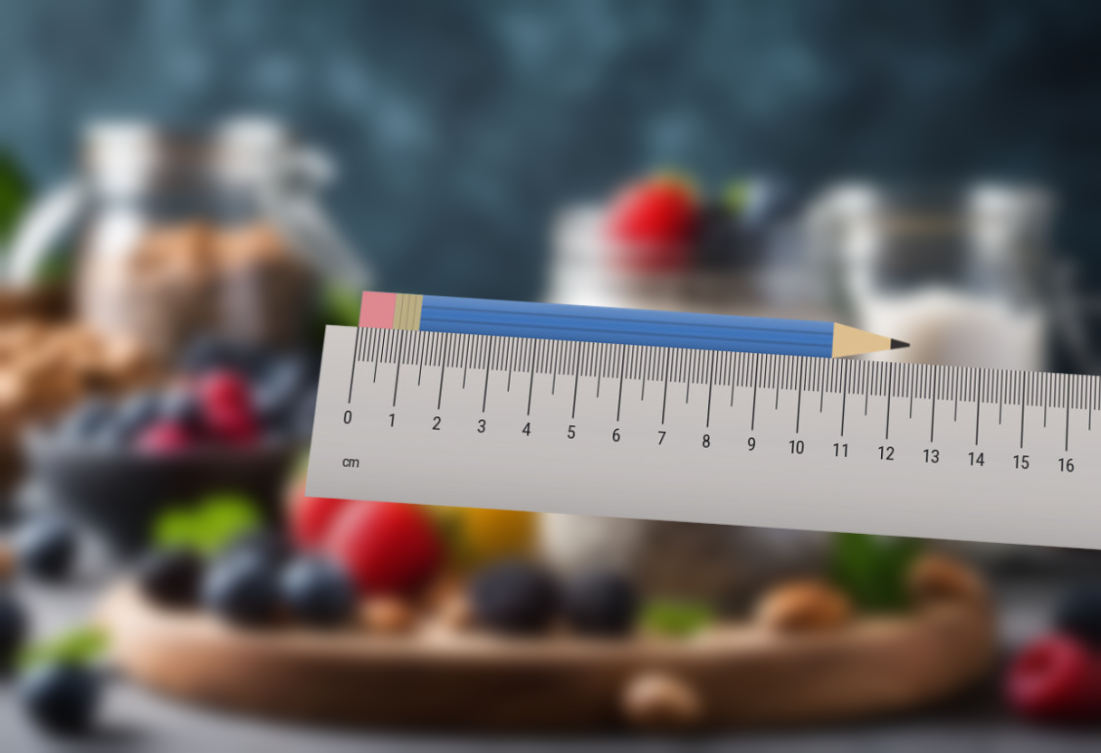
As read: 12.4cm
